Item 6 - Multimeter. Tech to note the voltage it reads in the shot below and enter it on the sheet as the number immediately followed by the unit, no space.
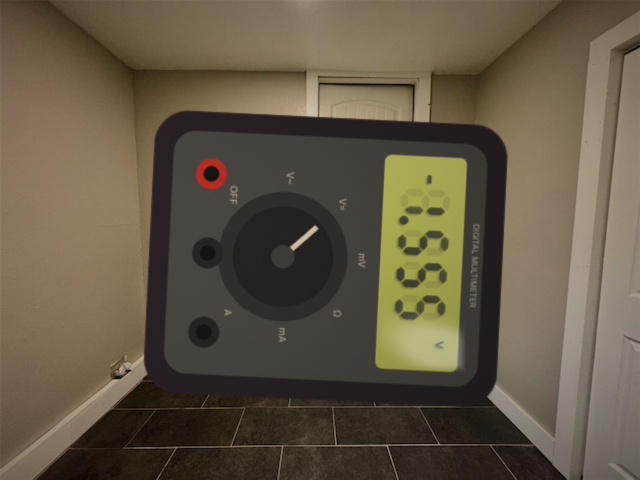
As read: -1.555V
